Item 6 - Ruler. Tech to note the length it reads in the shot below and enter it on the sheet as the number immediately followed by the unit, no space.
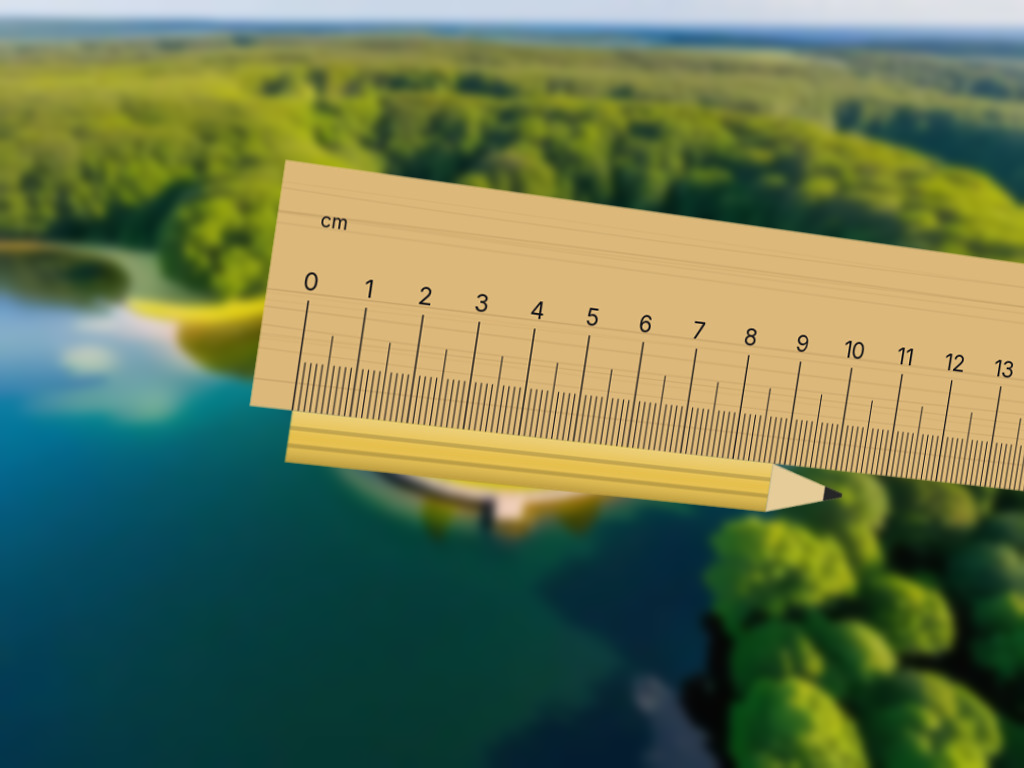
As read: 10.2cm
